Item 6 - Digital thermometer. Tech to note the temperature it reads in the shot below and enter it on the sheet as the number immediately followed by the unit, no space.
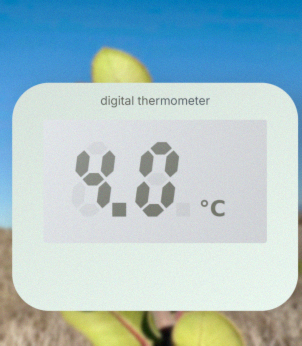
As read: 4.0°C
